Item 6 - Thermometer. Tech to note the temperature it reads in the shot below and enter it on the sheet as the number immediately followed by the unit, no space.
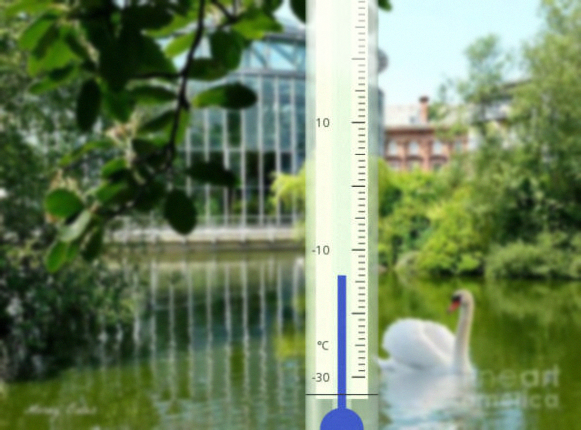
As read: -14°C
